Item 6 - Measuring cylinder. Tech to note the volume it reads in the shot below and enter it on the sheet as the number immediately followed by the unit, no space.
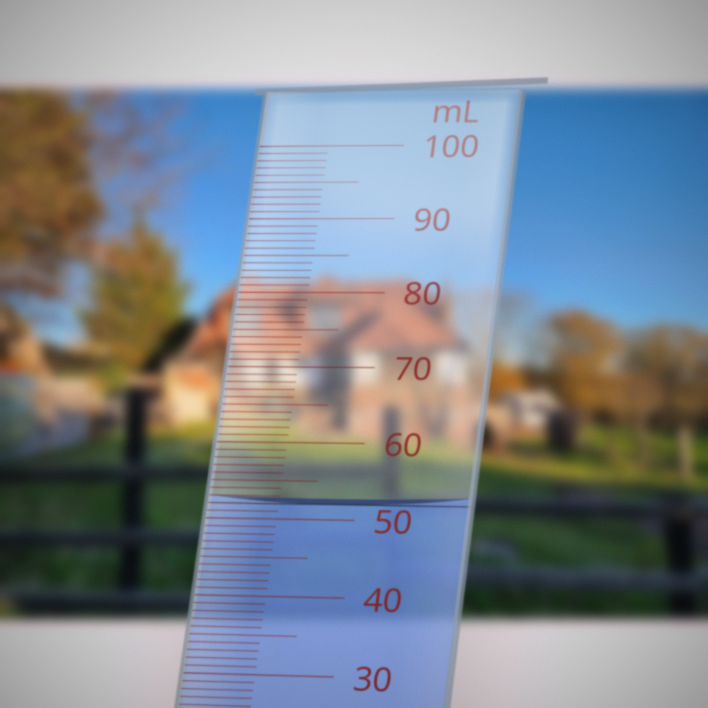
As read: 52mL
